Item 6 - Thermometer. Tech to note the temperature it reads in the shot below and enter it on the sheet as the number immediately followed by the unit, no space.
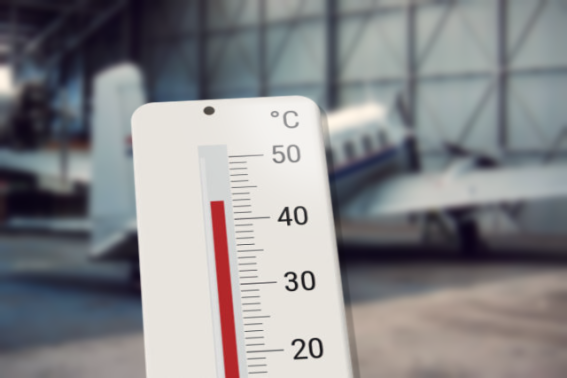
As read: 43°C
